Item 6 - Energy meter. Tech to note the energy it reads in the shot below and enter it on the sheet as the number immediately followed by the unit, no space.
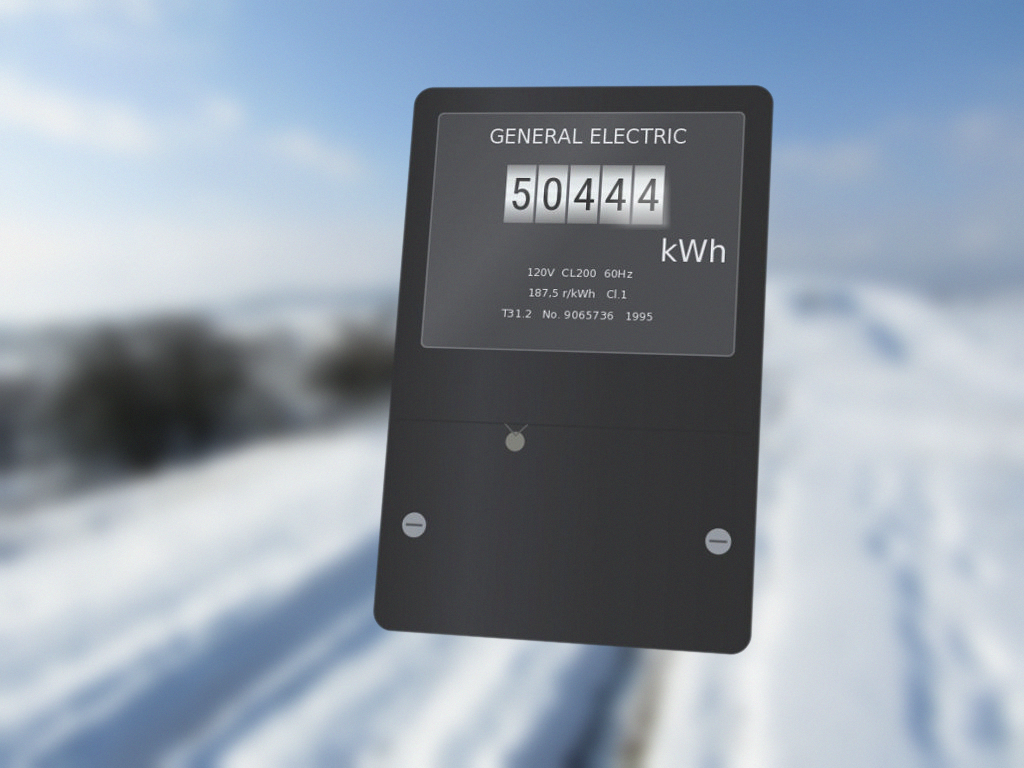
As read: 50444kWh
